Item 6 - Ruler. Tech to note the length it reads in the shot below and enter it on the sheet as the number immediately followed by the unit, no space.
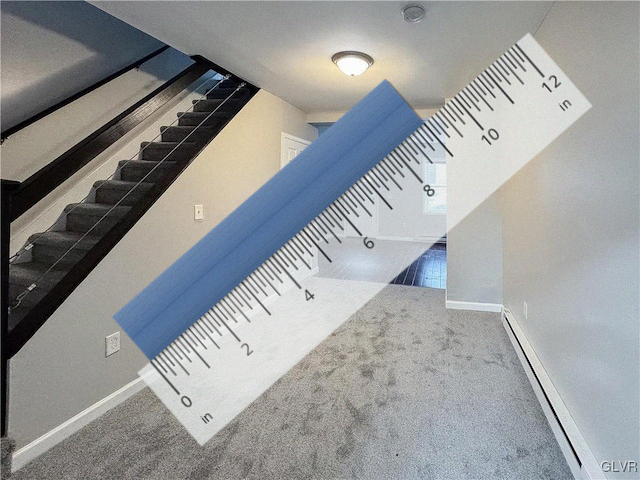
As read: 9in
